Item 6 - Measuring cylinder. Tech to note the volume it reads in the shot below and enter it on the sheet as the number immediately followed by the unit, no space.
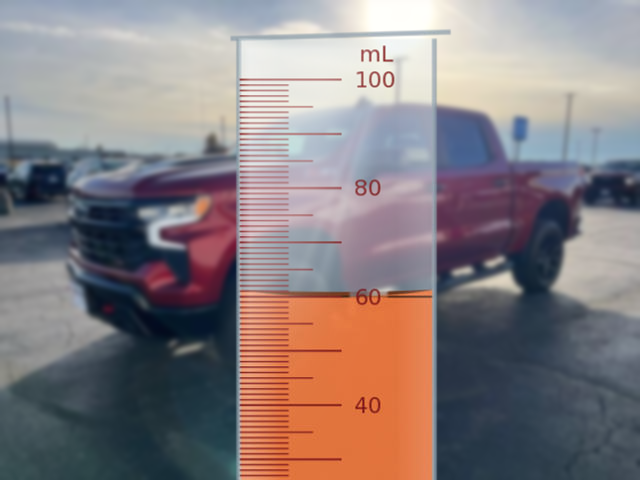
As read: 60mL
